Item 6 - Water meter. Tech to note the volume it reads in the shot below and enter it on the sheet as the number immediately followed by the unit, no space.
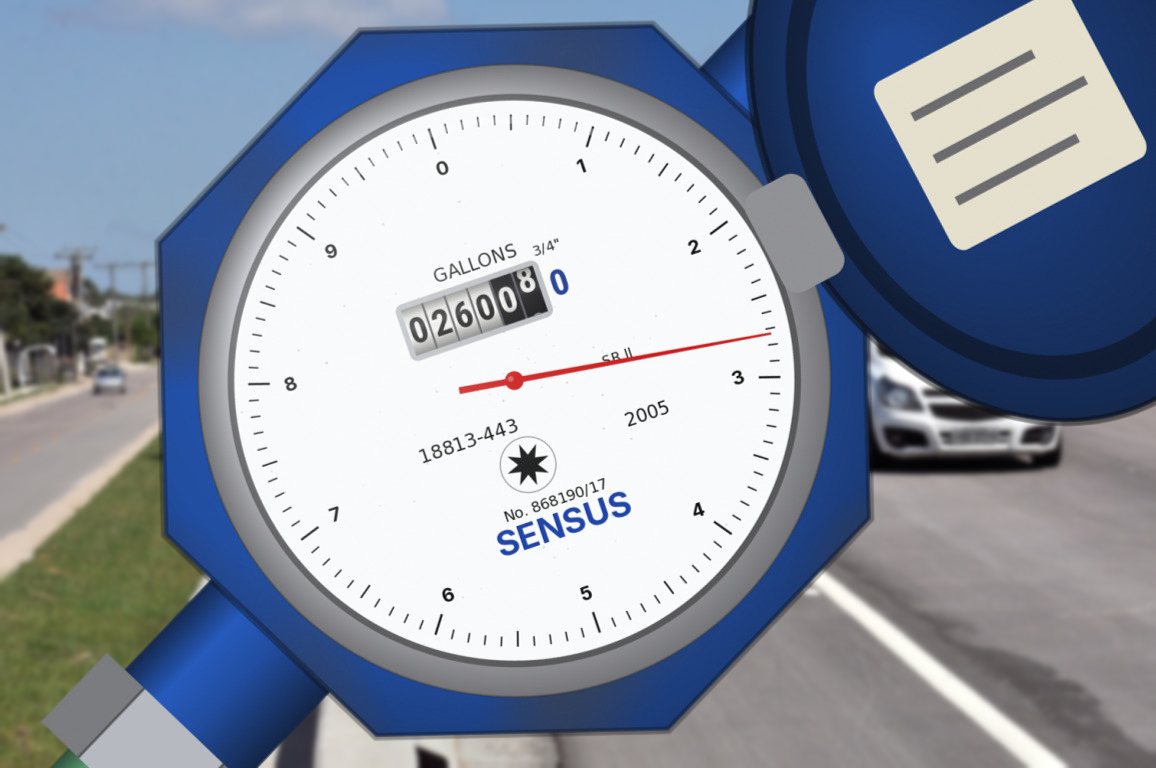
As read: 260082.7gal
